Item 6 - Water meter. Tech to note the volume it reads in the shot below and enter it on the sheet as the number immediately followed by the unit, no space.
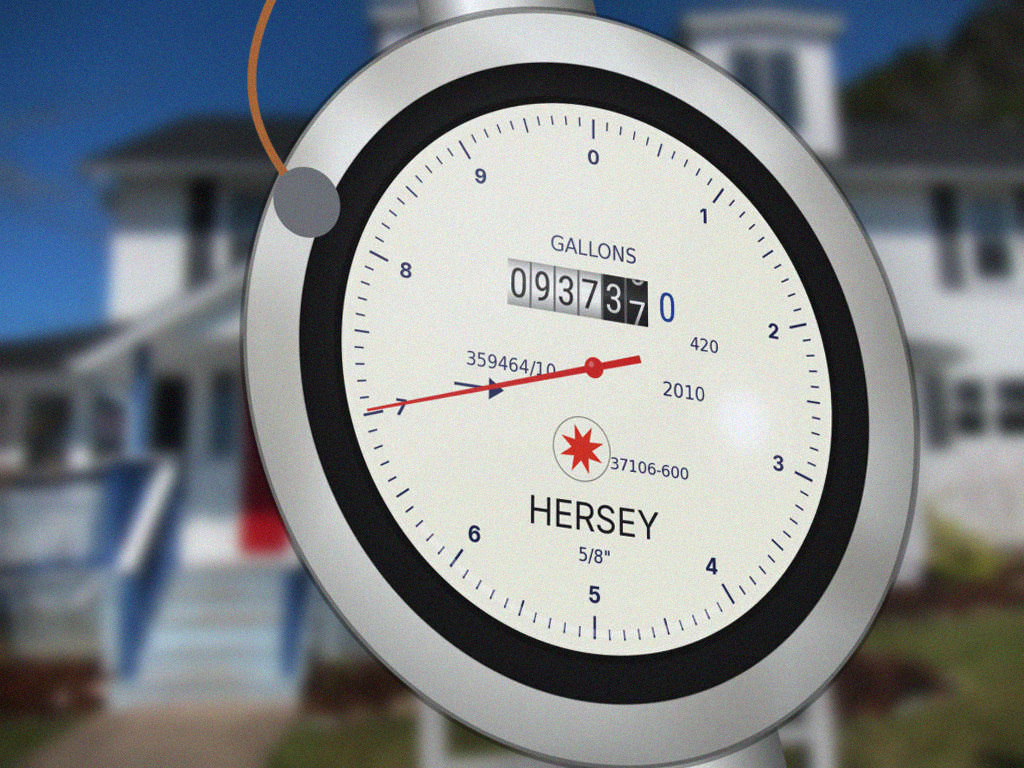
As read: 937367.0gal
